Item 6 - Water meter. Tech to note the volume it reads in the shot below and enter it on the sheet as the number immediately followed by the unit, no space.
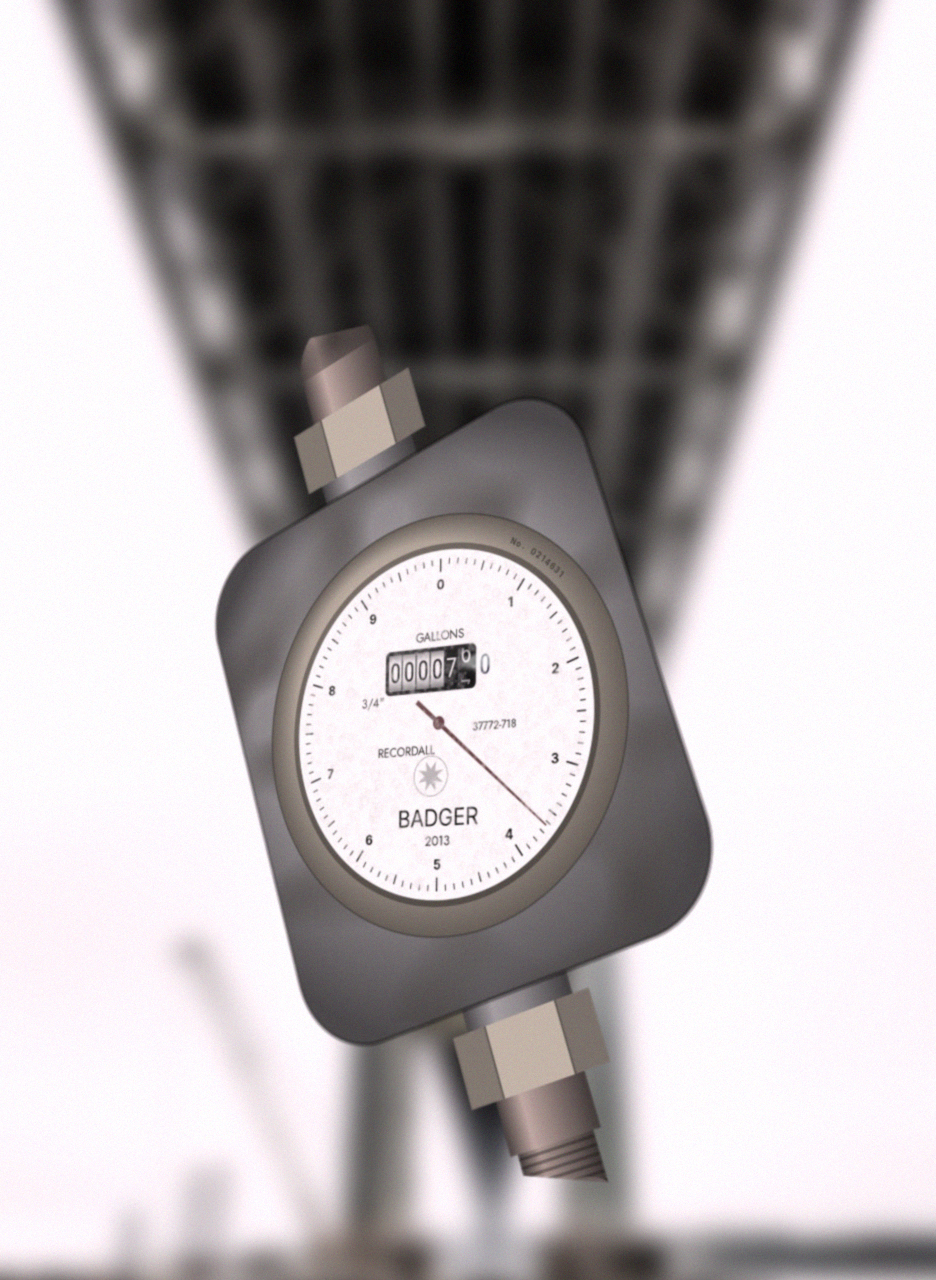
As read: 763.6gal
